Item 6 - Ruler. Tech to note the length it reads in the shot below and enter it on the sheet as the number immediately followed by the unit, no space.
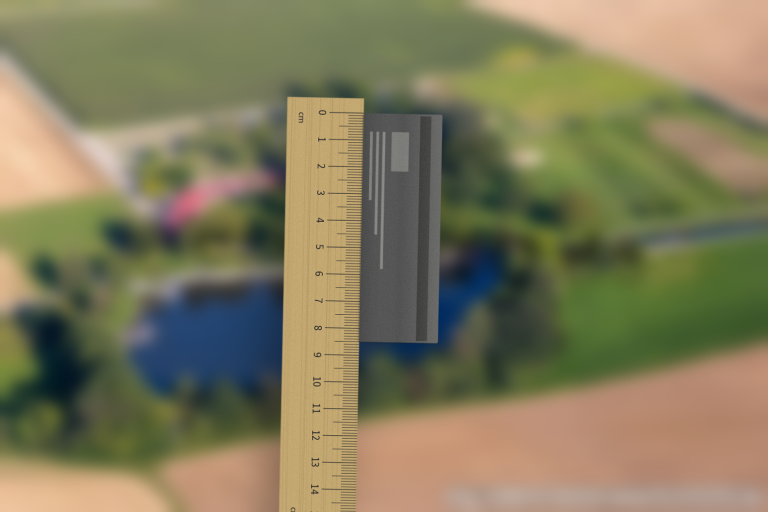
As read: 8.5cm
